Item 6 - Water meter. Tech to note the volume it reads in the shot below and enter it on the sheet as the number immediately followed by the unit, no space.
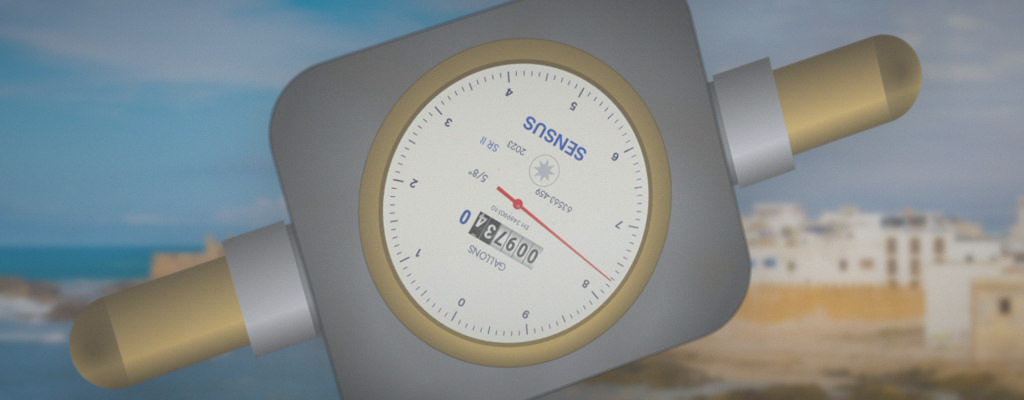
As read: 97337.7gal
